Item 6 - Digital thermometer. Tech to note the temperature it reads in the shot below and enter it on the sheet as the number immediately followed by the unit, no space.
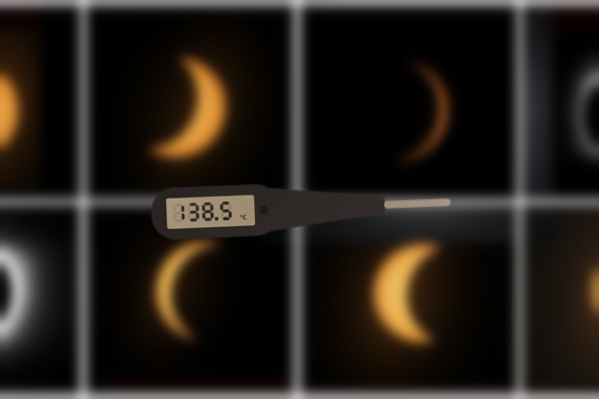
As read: 138.5°C
